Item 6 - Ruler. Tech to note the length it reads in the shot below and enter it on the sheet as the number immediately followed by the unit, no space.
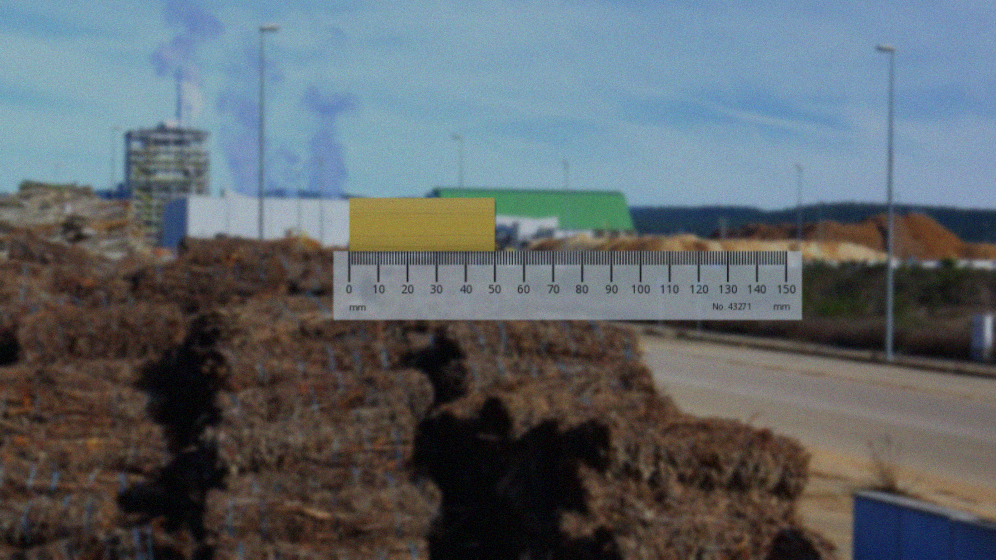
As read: 50mm
